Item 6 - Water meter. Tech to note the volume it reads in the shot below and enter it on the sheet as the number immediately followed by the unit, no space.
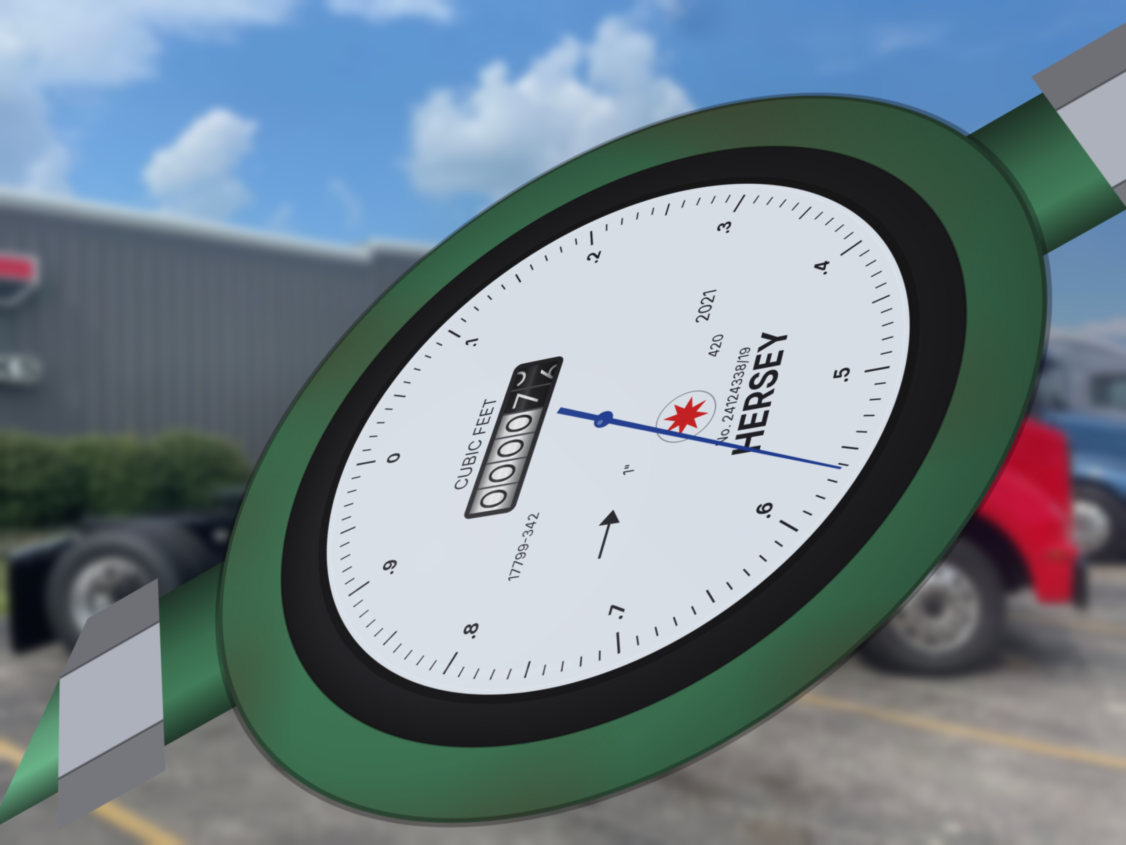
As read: 75.56ft³
